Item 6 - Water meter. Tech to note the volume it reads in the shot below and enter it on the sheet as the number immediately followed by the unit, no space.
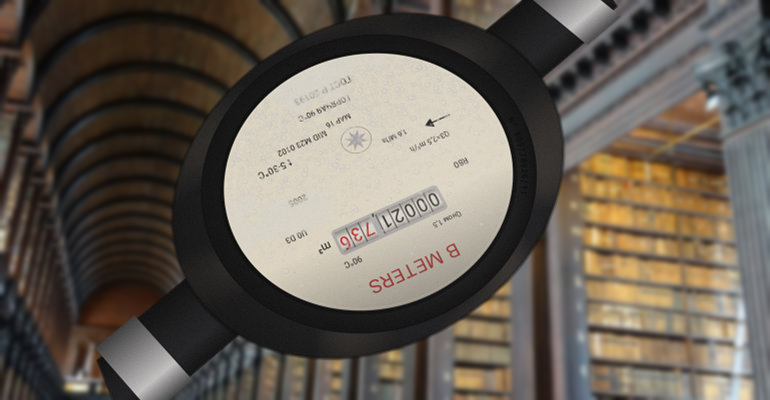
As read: 21.736m³
